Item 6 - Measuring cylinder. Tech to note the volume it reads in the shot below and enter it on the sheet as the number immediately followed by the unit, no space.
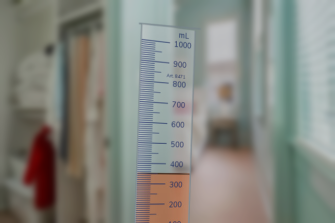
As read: 350mL
